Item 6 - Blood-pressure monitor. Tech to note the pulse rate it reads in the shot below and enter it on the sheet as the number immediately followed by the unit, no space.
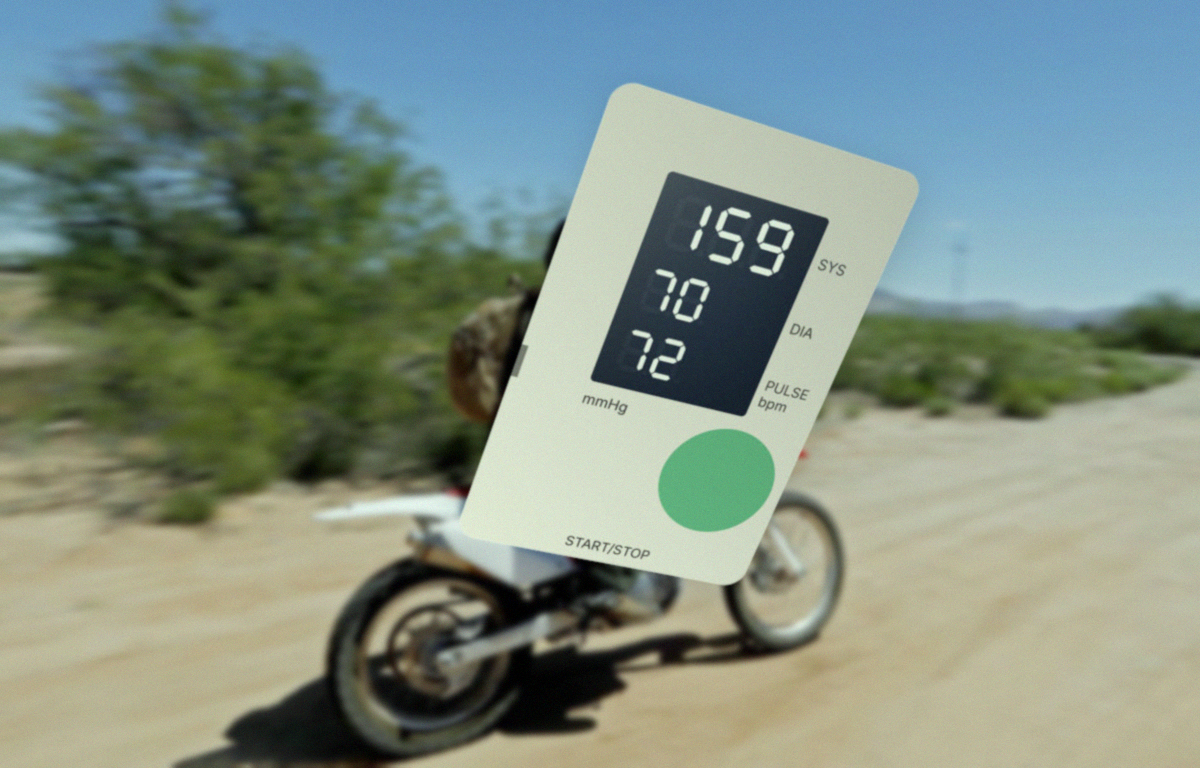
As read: 72bpm
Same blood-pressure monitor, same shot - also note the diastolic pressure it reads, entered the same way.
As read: 70mmHg
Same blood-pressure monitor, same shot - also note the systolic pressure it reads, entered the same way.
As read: 159mmHg
